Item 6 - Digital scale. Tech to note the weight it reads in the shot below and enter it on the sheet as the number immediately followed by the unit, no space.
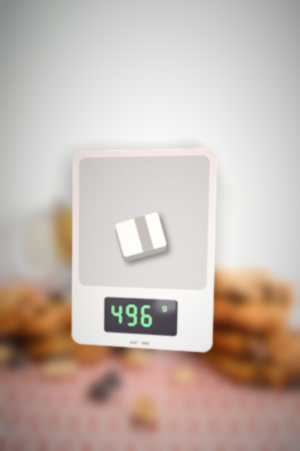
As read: 496g
